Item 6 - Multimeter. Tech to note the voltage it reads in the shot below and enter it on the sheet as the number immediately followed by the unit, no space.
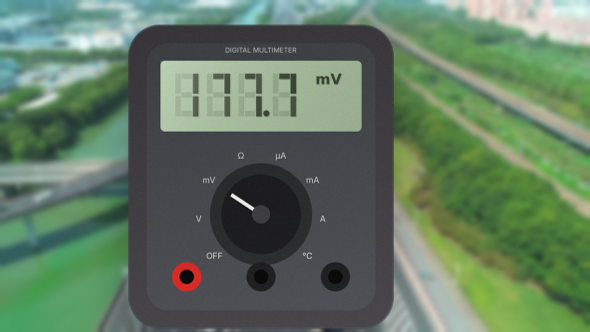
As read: 177.7mV
